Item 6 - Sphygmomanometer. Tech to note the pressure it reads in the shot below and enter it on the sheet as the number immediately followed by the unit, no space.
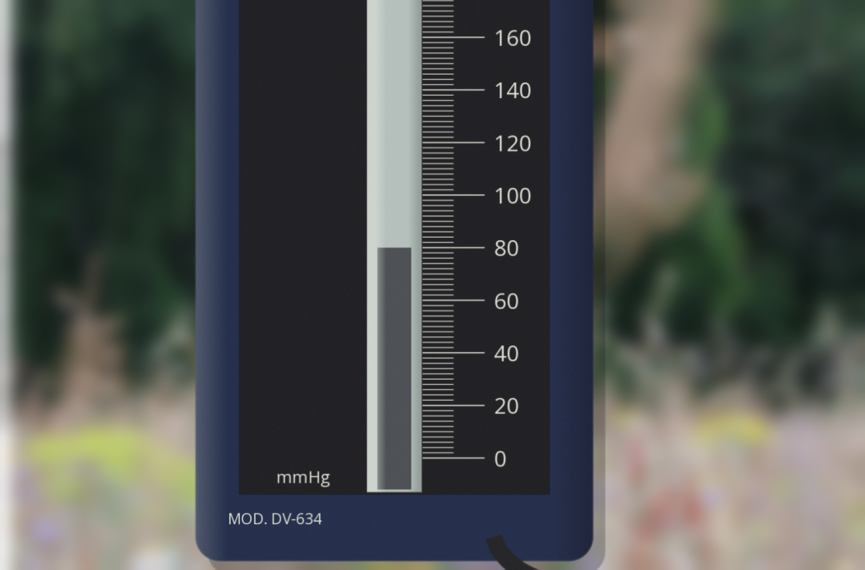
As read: 80mmHg
